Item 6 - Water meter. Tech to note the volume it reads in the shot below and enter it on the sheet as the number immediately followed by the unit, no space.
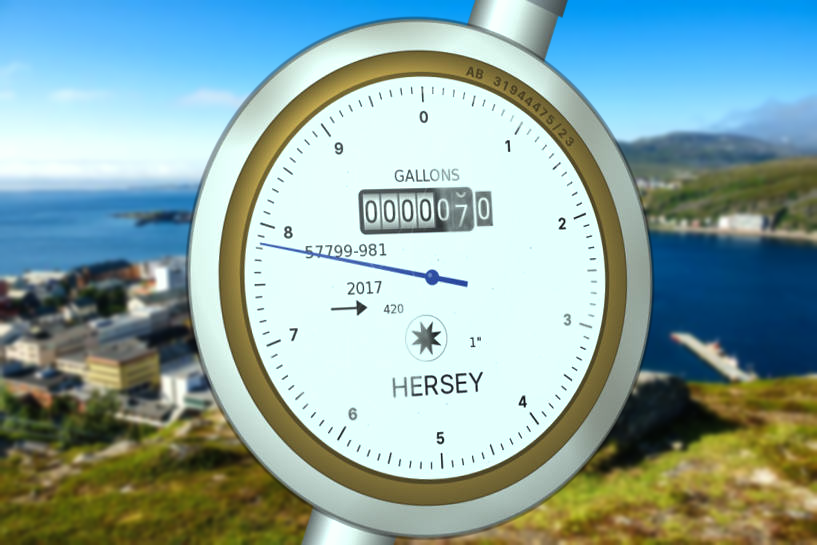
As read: 67.8gal
